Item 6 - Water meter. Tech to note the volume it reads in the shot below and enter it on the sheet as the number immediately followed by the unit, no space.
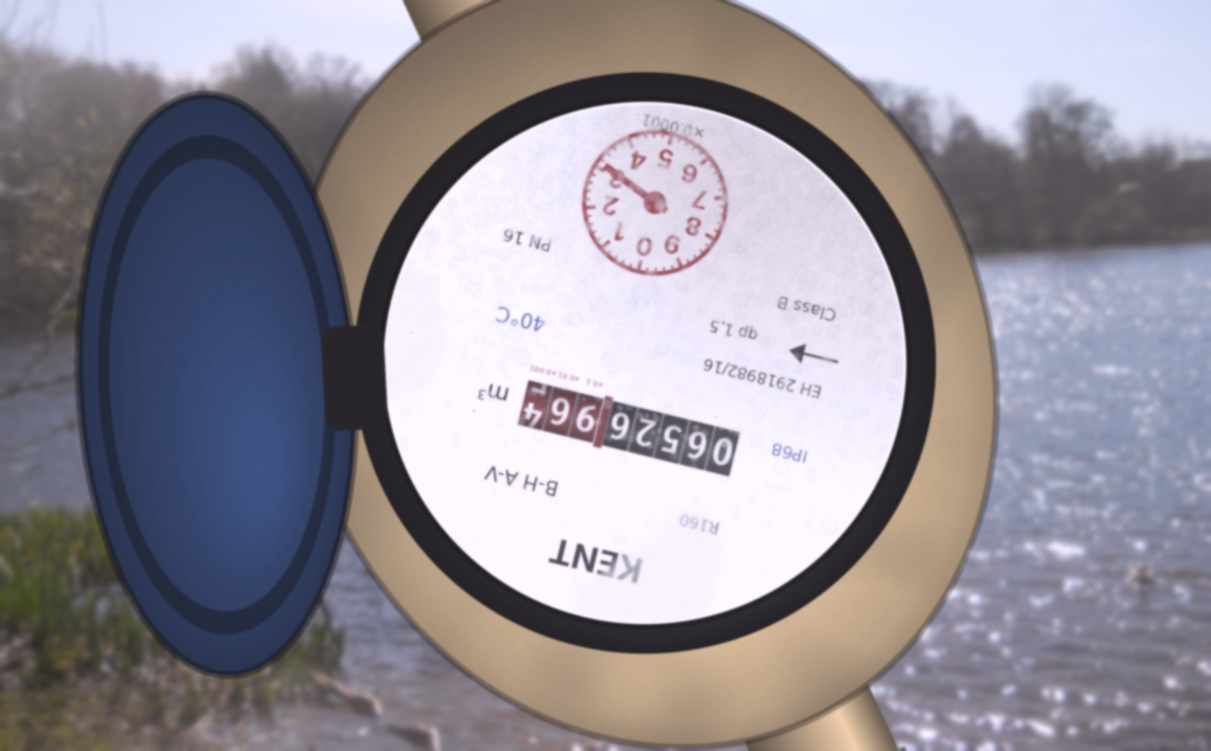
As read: 6526.9643m³
